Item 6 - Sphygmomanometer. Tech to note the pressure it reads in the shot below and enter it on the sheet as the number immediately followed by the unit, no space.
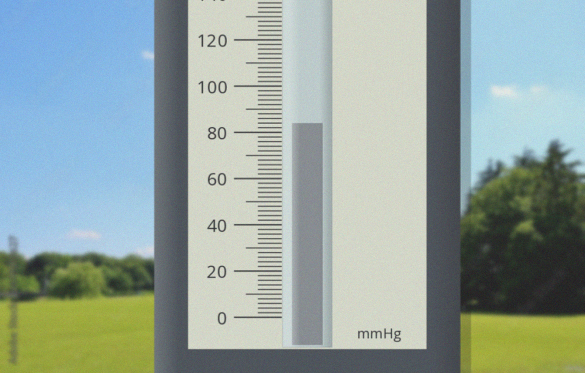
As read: 84mmHg
